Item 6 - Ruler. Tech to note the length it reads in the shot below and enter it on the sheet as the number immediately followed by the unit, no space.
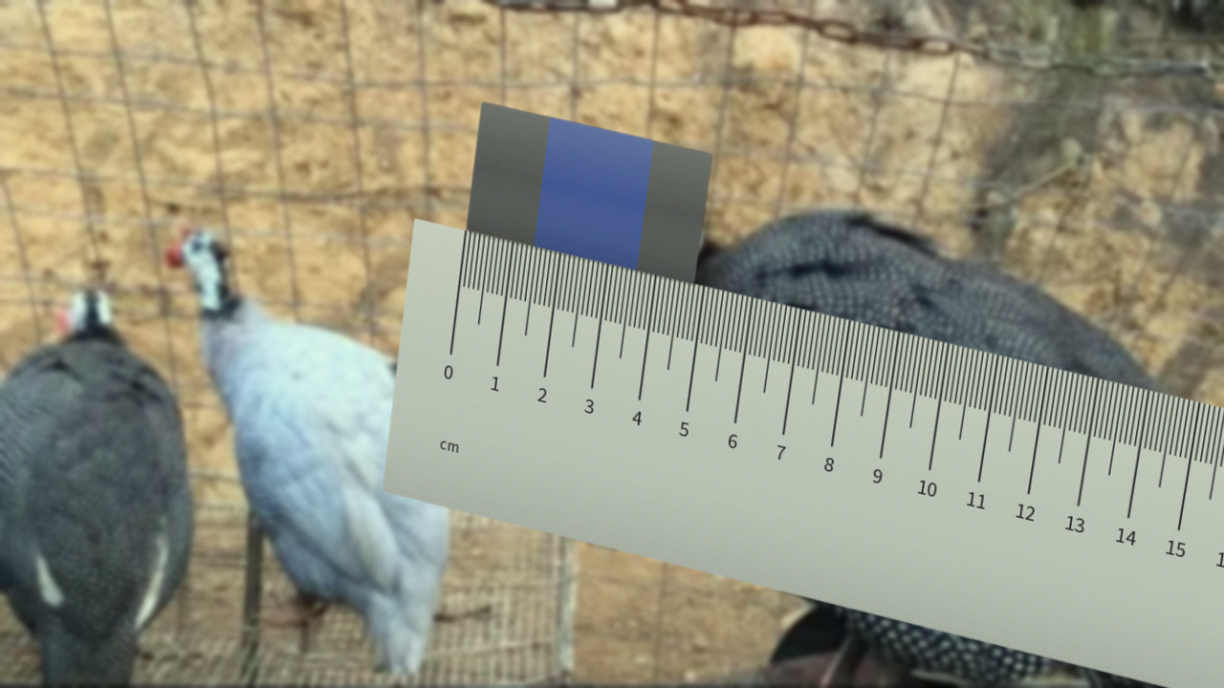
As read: 4.8cm
